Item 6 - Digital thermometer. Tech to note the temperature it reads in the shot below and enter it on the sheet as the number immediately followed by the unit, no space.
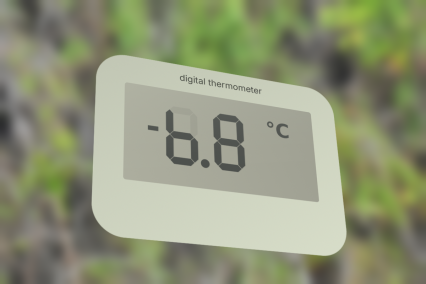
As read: -6.8°C
